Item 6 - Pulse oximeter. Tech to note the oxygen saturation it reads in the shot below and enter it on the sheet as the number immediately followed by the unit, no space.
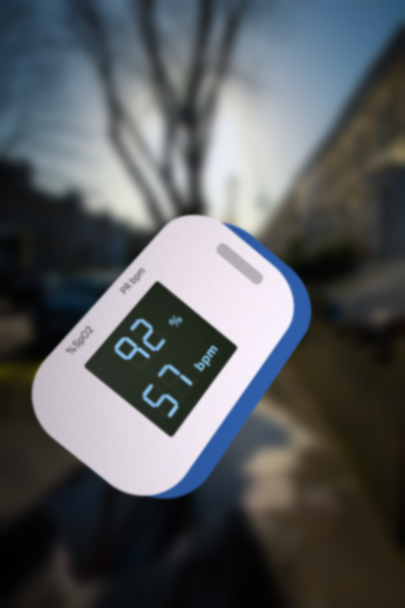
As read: 92%
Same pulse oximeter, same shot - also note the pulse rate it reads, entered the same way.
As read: 57bpm
